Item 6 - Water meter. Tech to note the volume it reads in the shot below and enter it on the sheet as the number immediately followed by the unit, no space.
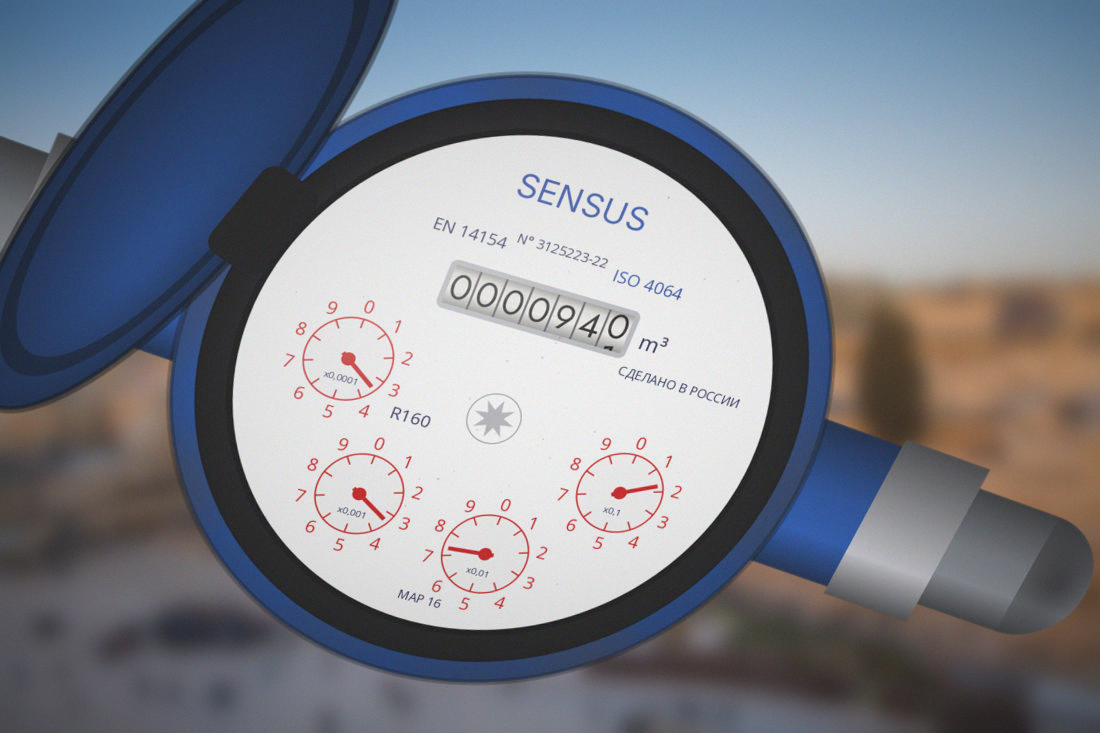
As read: 940.1733m³
